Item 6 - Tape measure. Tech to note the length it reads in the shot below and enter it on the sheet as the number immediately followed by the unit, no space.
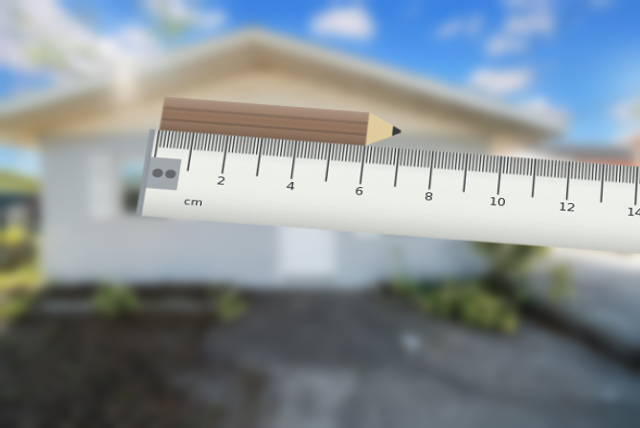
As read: 7cm
